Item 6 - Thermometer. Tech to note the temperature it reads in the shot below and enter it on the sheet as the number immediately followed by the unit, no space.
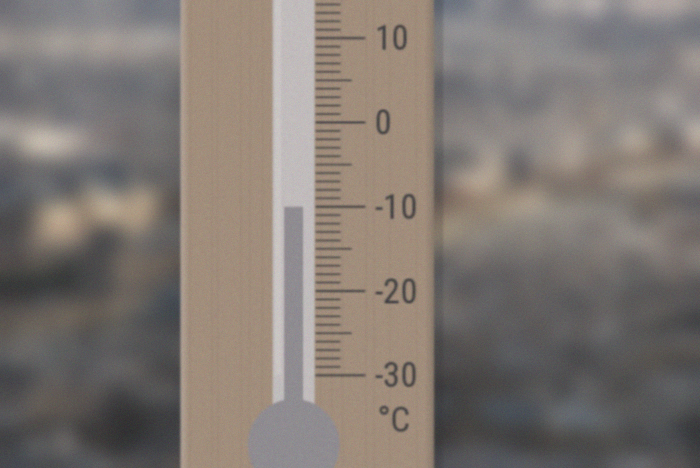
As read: -10°C
